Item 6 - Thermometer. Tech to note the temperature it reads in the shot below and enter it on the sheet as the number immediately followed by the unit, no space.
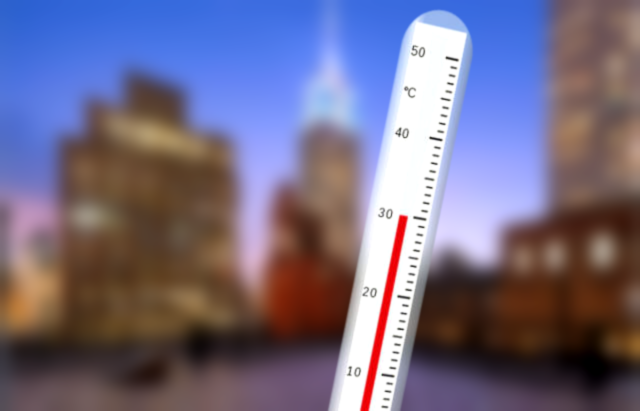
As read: 30°C
